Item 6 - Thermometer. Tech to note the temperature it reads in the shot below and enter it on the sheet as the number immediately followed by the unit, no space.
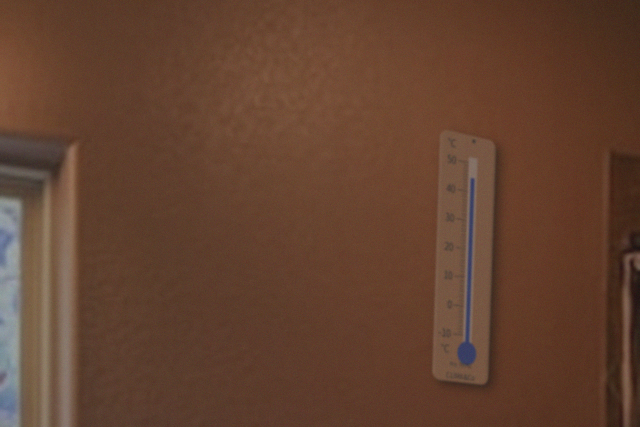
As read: 45°C
